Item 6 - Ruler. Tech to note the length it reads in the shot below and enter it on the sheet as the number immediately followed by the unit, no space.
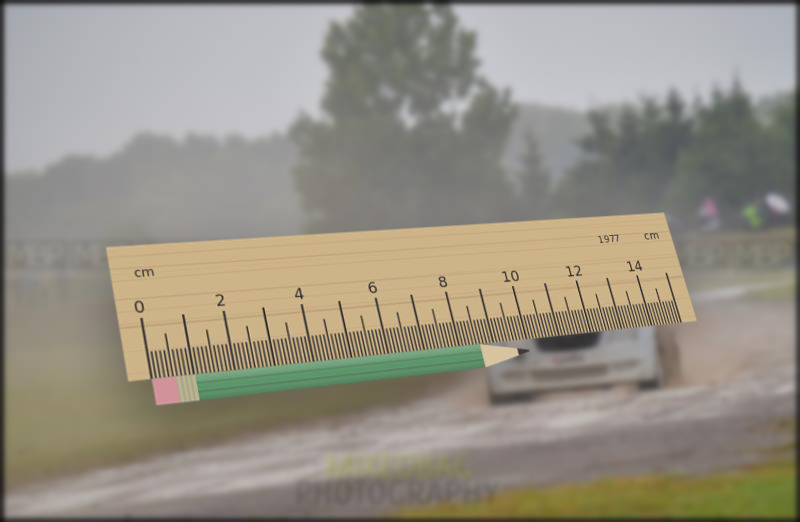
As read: 10cm
